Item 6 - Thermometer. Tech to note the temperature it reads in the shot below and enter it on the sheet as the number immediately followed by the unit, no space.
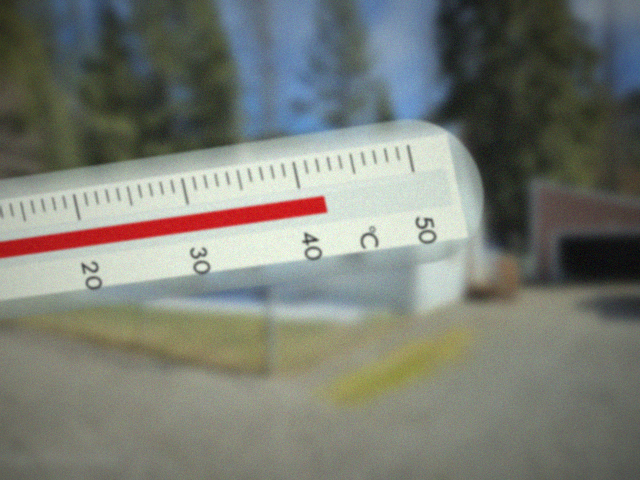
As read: 42°C
